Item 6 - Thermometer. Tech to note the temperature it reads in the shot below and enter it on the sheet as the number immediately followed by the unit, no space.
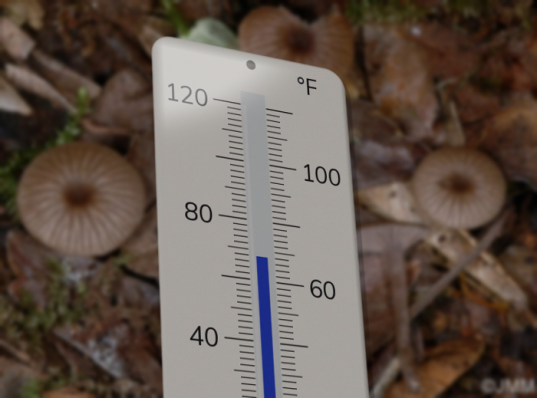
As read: 68°F
